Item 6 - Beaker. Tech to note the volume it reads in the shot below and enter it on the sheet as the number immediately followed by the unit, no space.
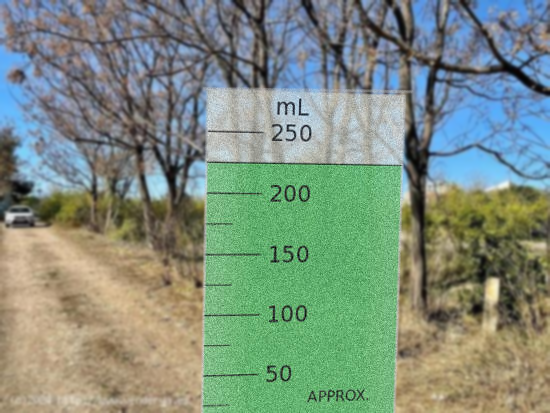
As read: 225mL
